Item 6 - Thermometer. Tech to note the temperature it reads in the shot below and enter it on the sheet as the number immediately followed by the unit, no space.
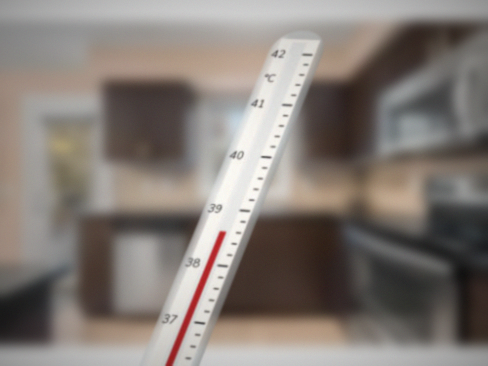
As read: 38.6°C
